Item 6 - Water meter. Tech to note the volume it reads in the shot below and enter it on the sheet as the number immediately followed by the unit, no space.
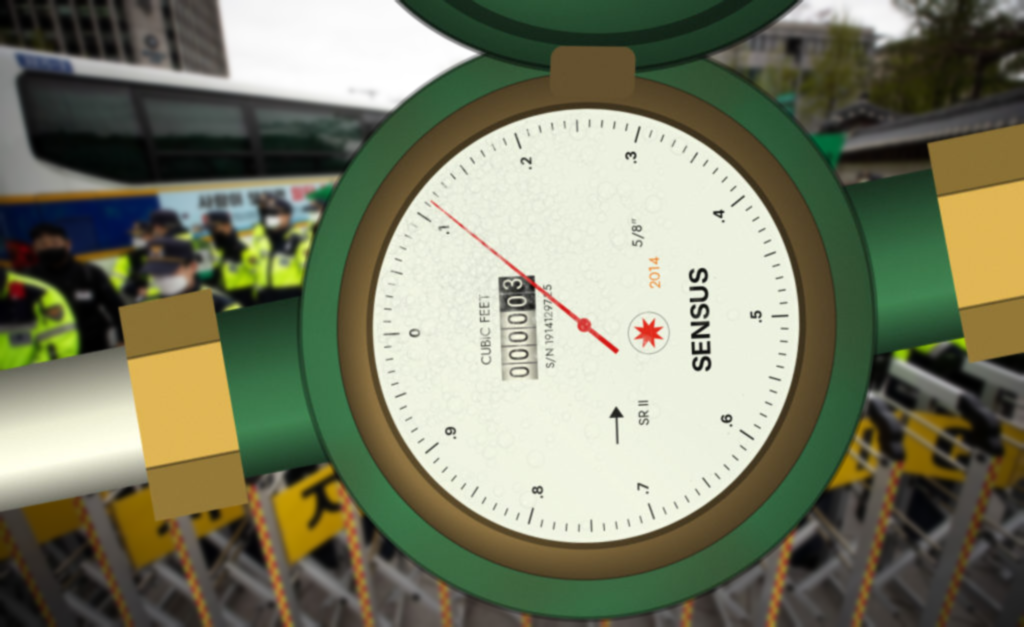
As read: 3.11ft³
